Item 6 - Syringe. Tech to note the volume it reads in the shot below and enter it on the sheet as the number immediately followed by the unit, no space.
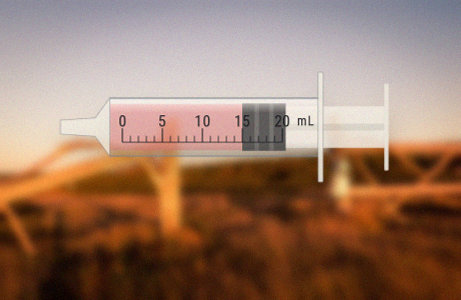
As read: 15mL
